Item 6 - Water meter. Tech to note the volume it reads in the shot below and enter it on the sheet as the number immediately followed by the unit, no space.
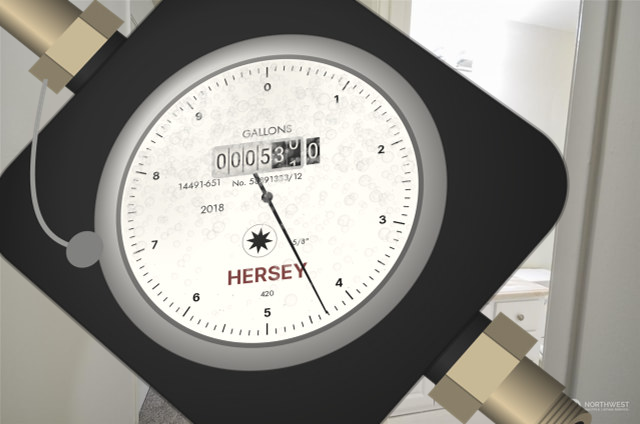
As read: 5304.3gal
